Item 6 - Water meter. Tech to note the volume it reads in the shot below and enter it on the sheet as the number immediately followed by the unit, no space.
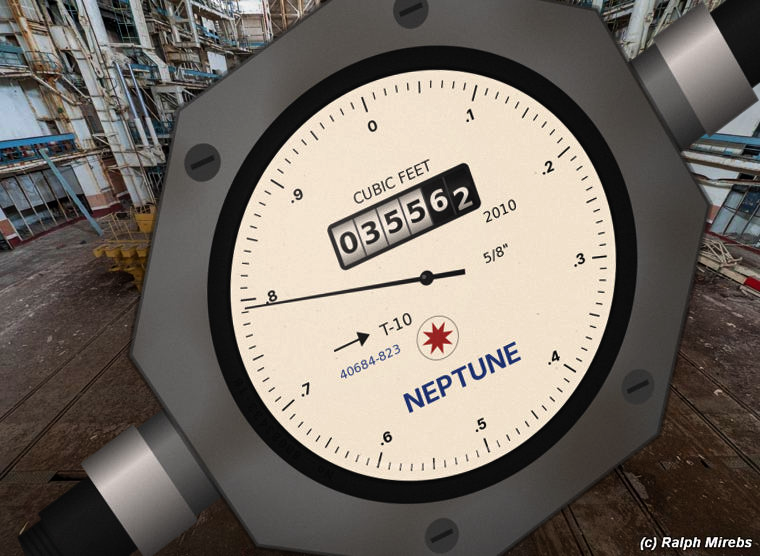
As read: 35561.79ft³
